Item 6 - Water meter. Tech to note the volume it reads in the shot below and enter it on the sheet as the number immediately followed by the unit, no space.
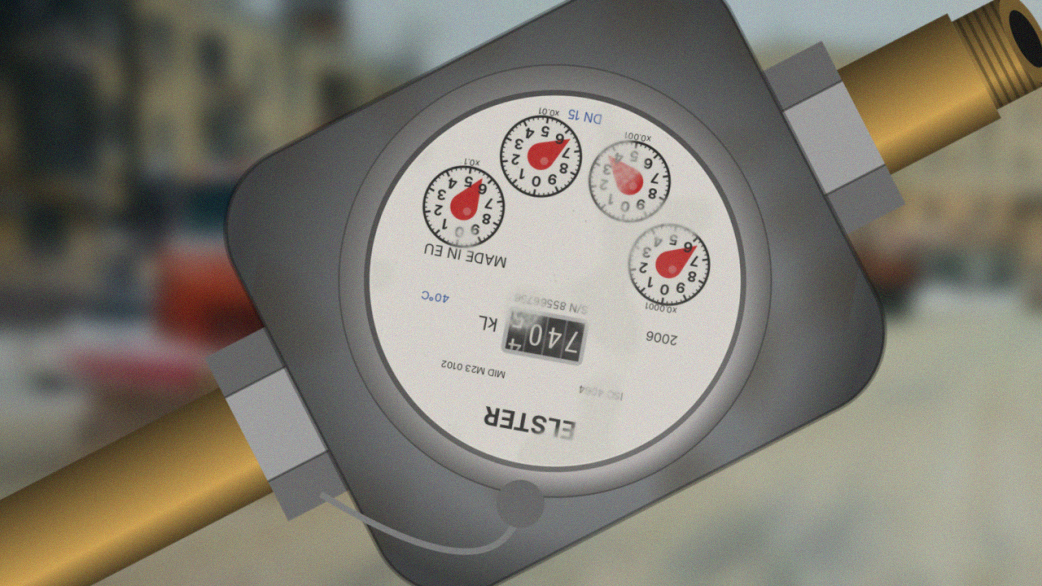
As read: 7404.5636kL
